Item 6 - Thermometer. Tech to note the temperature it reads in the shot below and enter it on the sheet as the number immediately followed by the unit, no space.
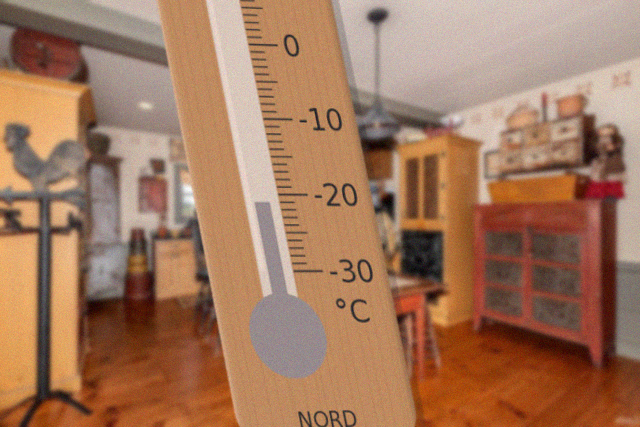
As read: -21°C
